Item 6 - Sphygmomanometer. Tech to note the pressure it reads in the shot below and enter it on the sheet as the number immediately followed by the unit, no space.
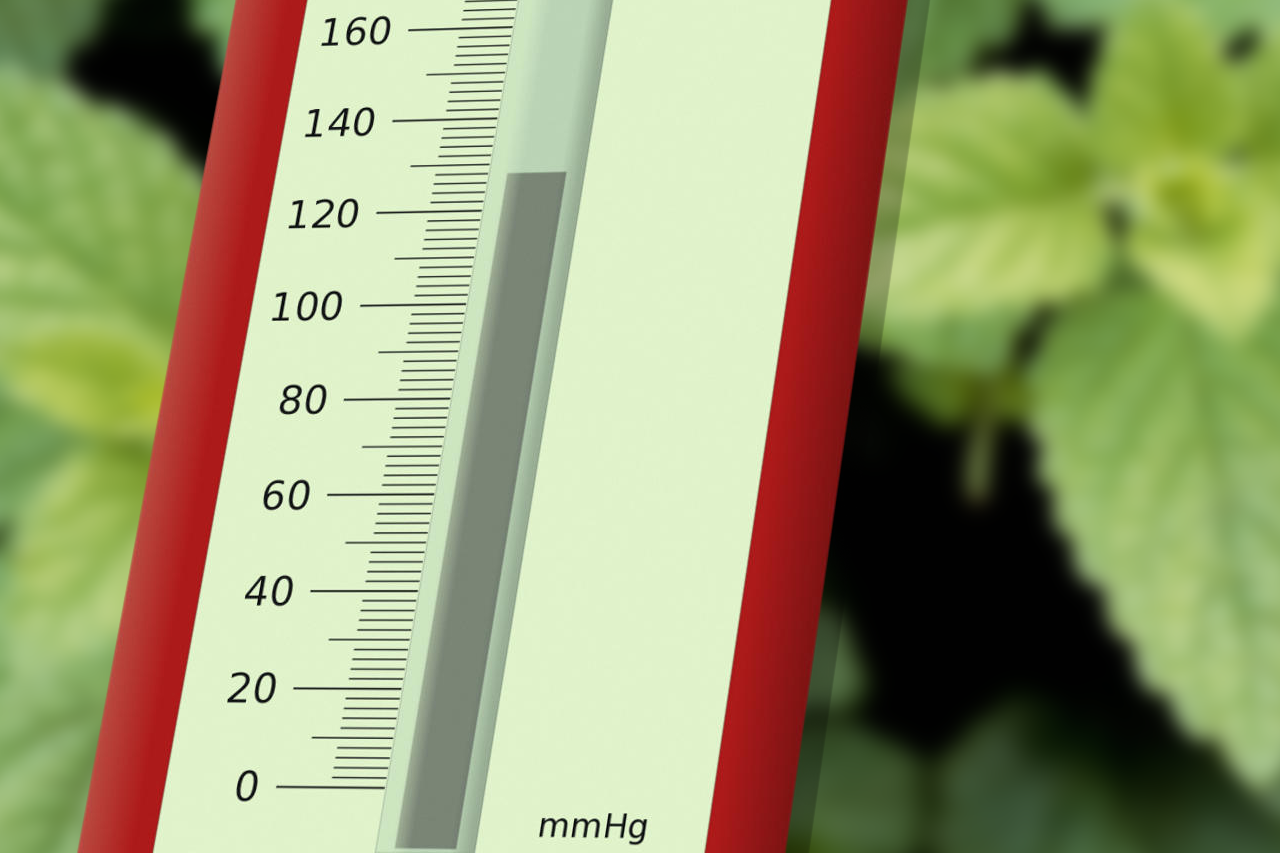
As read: 128mmHg
